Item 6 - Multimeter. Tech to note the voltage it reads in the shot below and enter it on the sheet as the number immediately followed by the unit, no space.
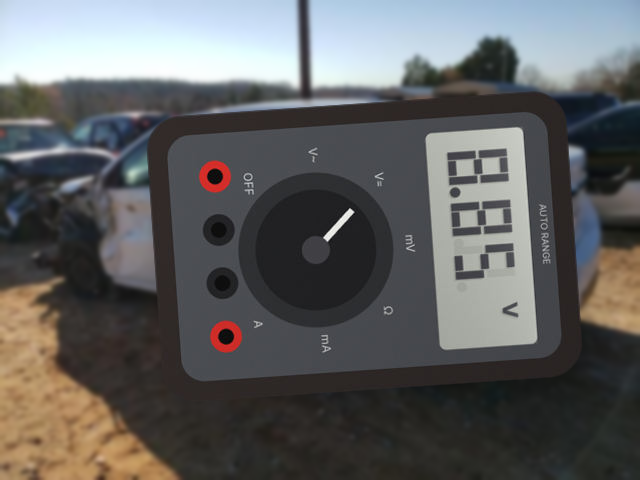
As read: 8.85V
